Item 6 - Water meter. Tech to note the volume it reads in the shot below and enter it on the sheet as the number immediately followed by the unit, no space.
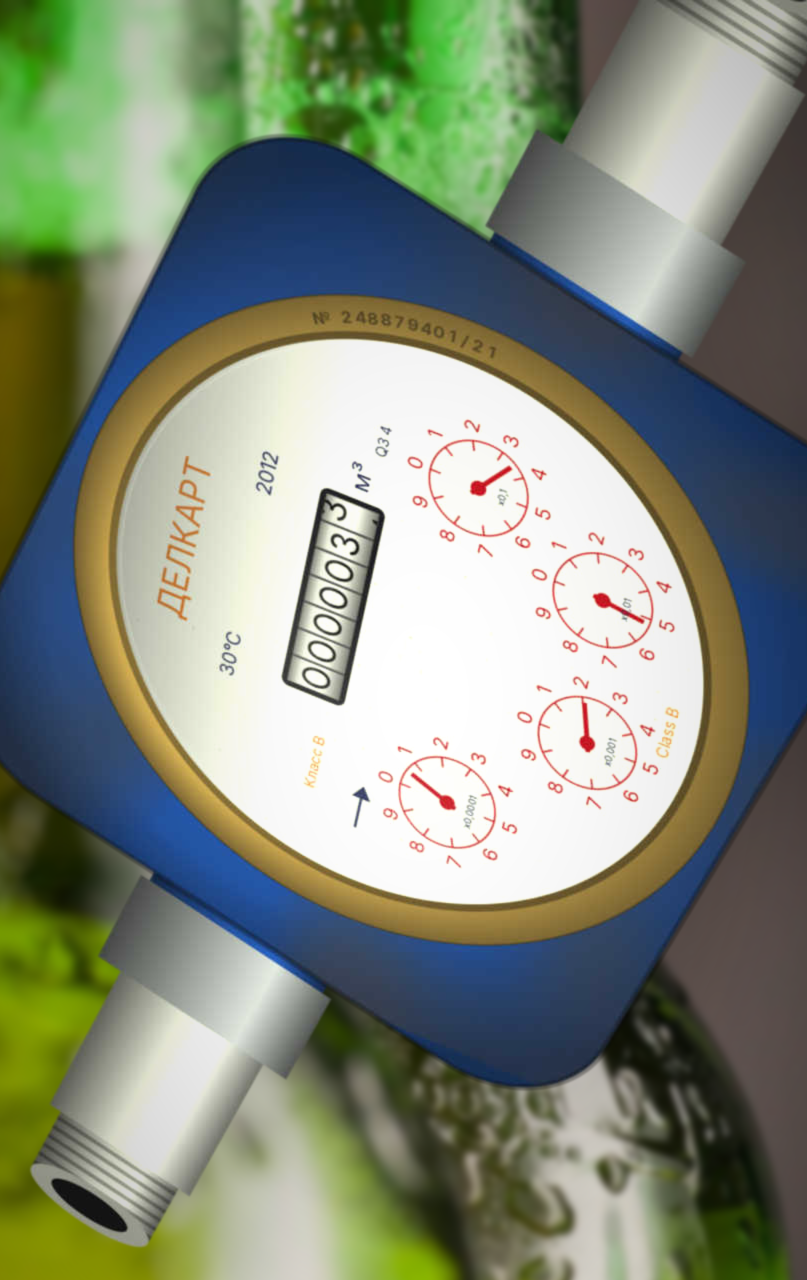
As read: 33.3520m³
